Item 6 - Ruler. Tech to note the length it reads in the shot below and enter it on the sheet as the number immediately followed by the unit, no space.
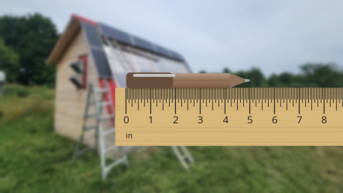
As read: 5in
